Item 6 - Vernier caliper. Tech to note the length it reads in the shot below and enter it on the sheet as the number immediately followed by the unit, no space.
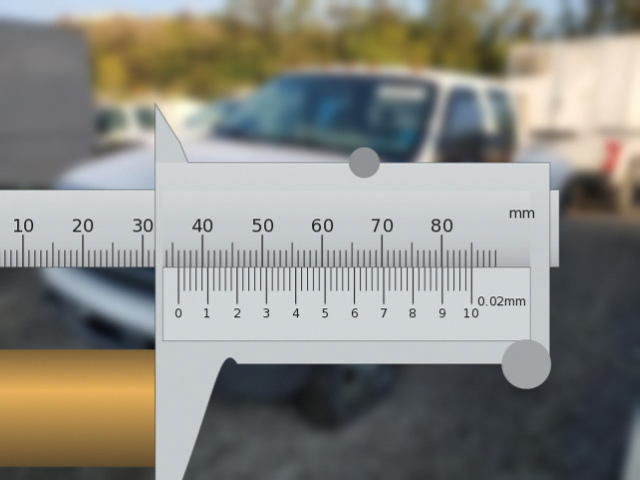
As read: 36.0mm
